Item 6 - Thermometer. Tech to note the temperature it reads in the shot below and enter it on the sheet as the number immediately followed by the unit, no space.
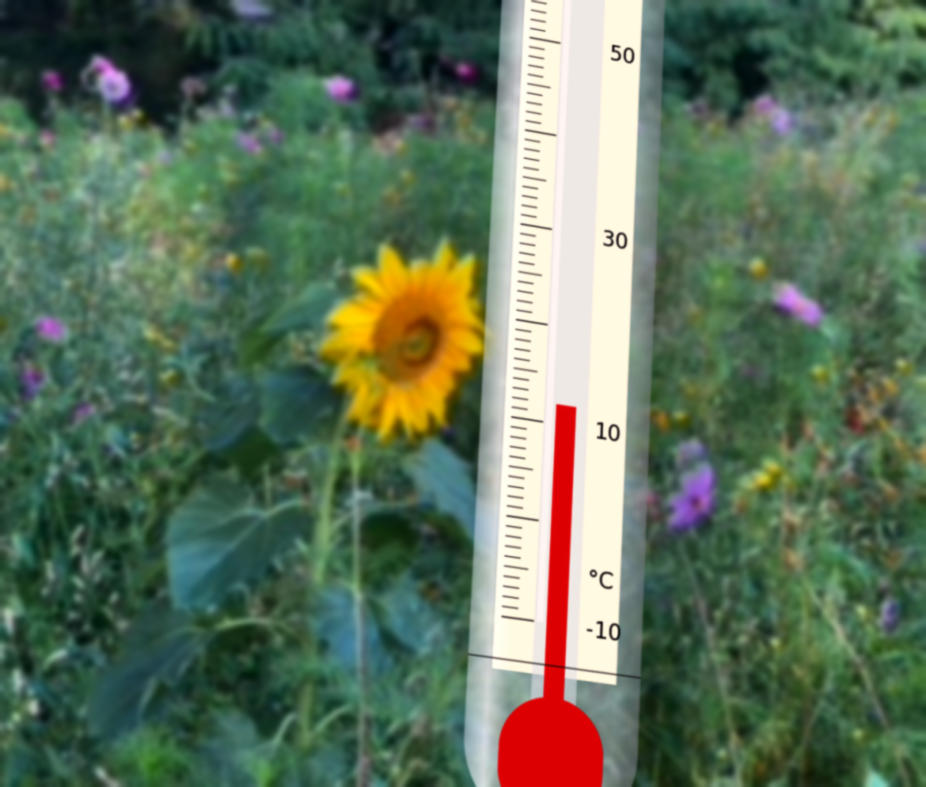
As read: 12°C
